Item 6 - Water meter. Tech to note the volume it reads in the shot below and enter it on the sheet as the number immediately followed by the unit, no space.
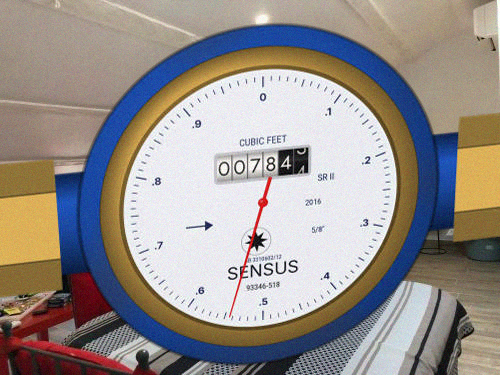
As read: 7843.54ft³
